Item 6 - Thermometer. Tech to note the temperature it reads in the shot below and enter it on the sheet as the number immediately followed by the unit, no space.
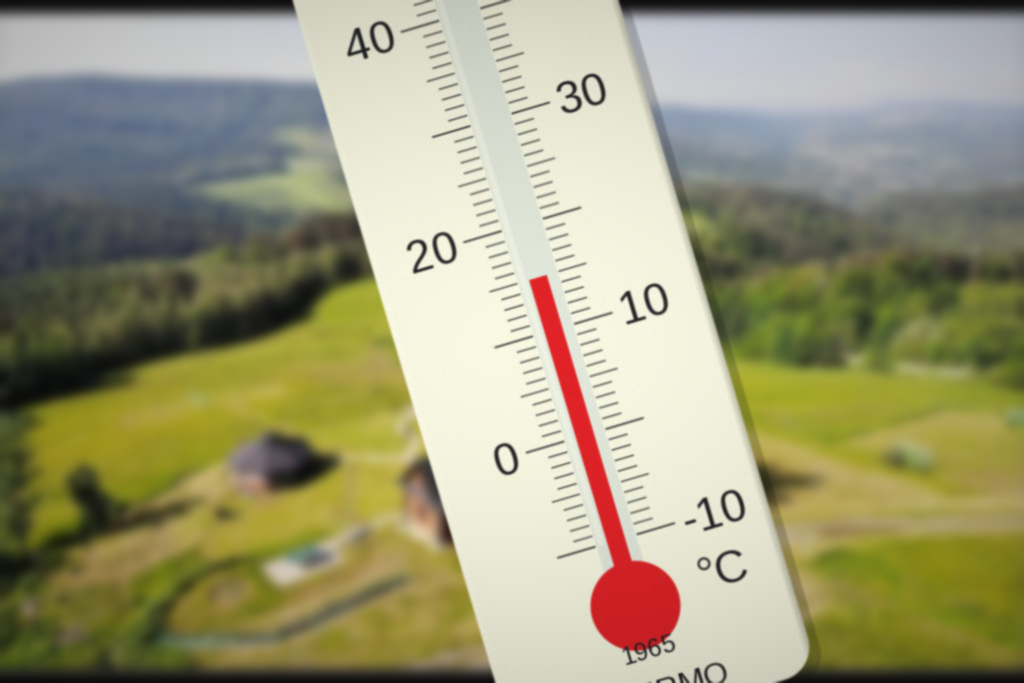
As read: 15°C
